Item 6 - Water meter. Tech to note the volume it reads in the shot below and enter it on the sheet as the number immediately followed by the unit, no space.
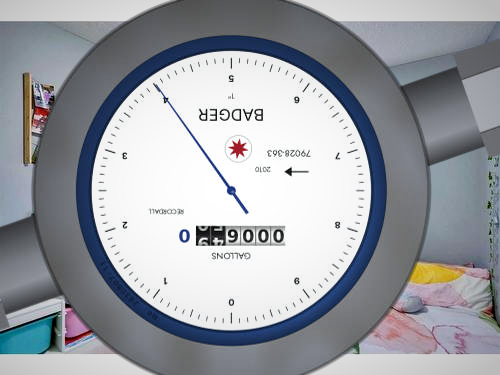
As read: 6494.0gal
